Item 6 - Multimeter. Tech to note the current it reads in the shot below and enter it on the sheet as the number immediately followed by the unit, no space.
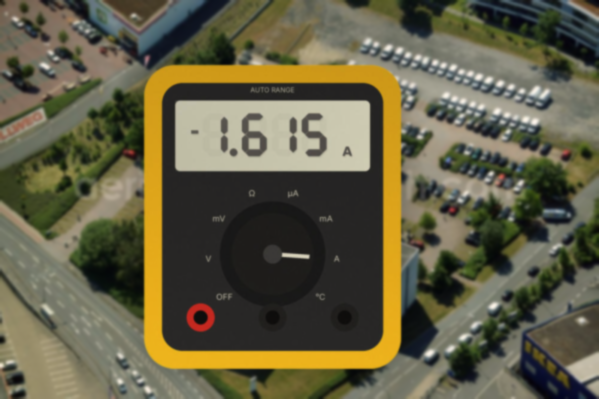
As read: -1.615A
